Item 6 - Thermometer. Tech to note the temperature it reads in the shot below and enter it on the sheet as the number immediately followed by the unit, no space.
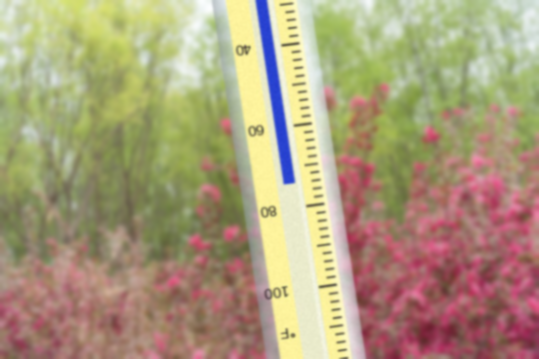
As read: 74°F
